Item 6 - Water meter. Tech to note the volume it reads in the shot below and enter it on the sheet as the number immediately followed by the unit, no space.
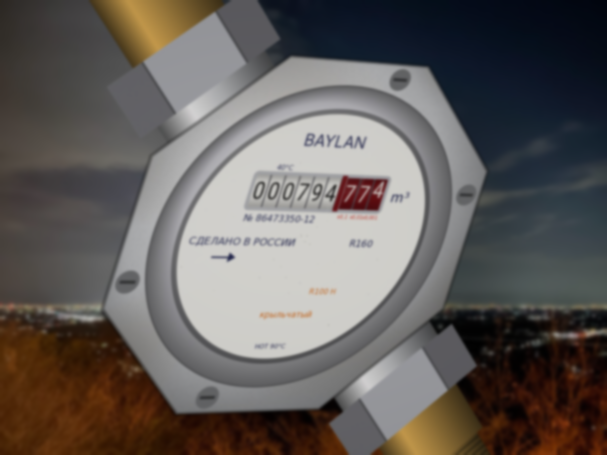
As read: 794.774m³
